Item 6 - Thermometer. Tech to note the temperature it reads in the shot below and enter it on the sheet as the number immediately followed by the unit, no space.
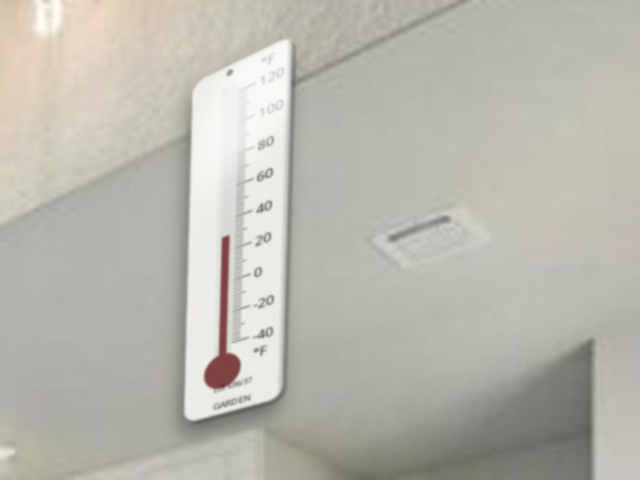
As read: 30°F
